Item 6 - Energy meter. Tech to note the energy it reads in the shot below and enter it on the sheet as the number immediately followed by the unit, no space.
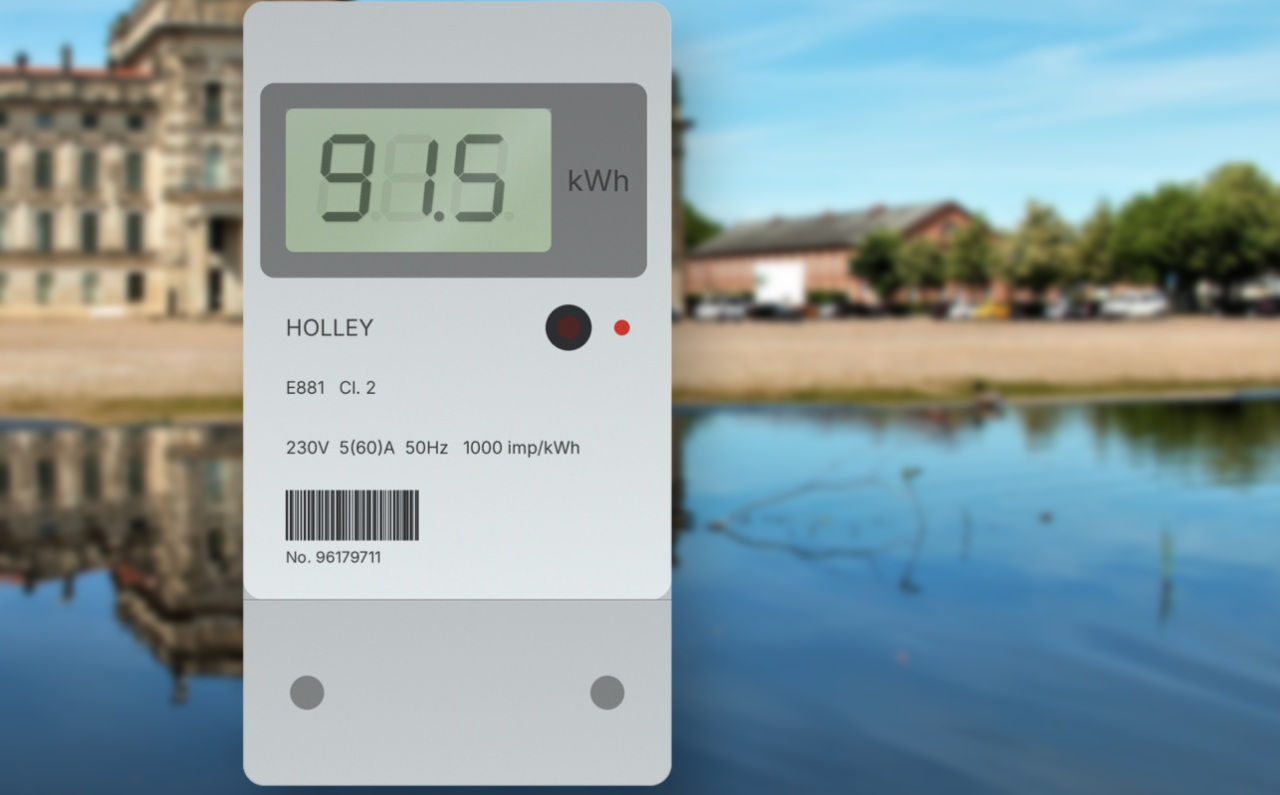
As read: 91.5kWh
